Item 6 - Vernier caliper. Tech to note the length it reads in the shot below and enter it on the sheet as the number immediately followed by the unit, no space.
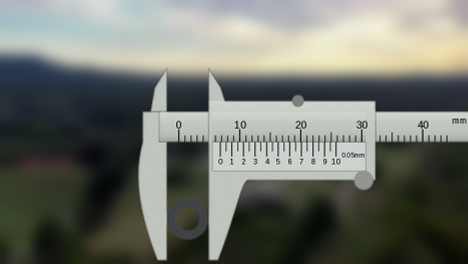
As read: 6.8mm
